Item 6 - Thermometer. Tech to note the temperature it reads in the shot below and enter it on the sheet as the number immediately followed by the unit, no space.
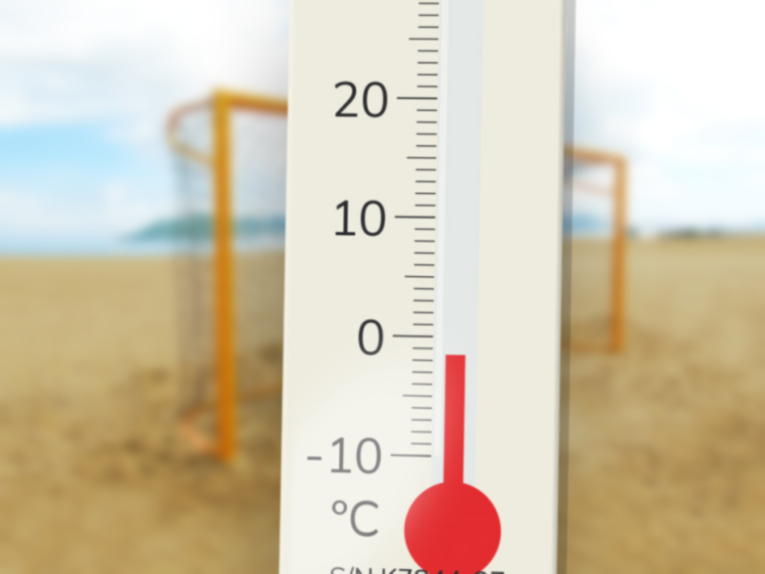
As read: -1.5°C
